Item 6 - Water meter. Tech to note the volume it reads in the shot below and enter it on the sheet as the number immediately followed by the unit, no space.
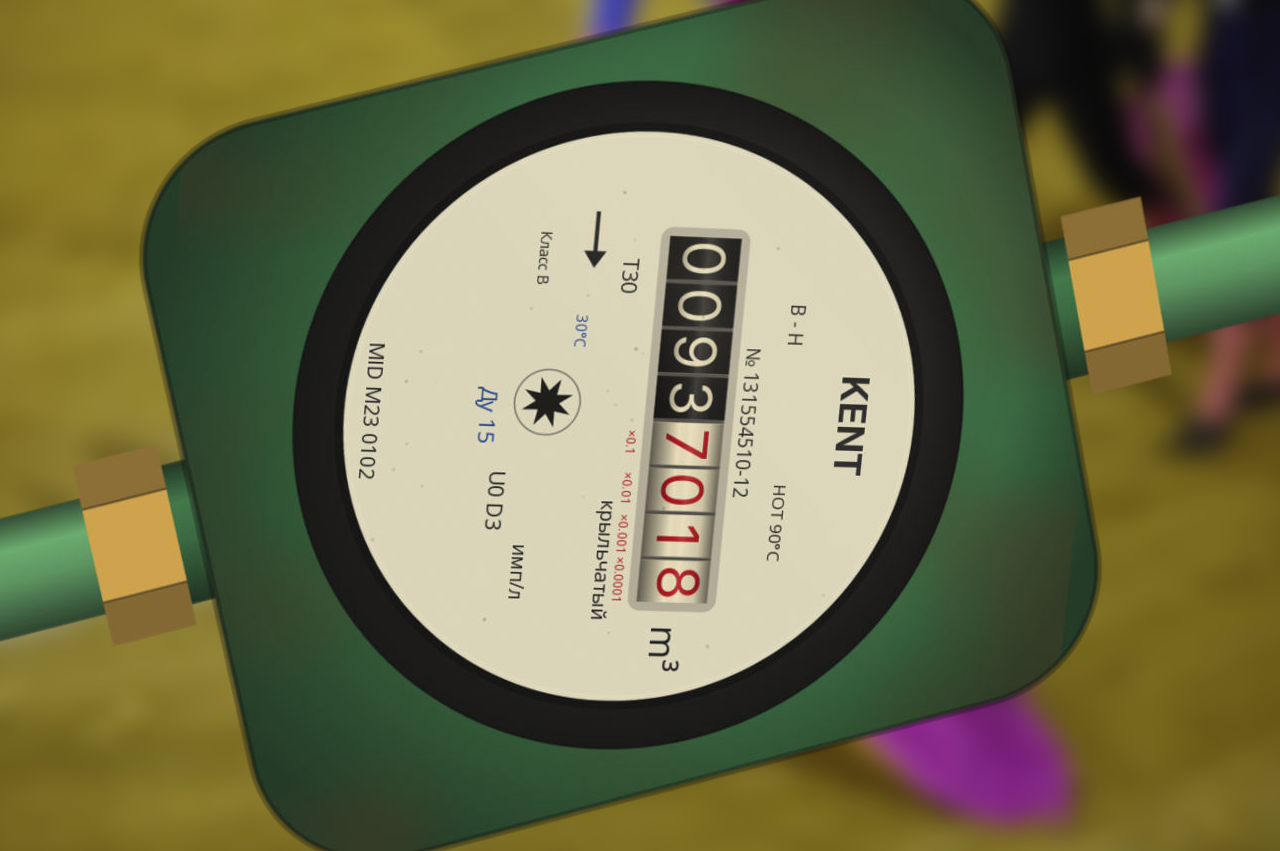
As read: 93.7018m³
